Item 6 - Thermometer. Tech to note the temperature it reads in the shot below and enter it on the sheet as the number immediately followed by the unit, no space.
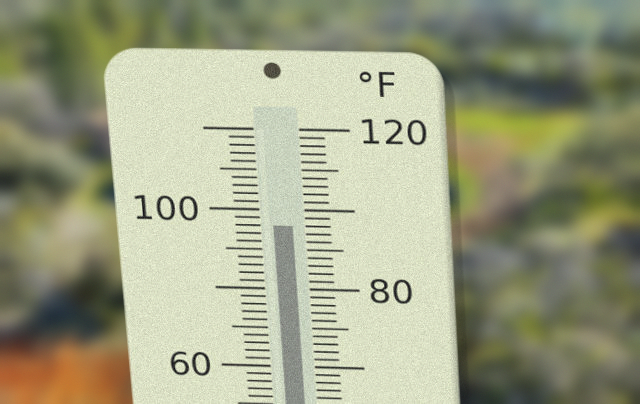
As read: 96°F
